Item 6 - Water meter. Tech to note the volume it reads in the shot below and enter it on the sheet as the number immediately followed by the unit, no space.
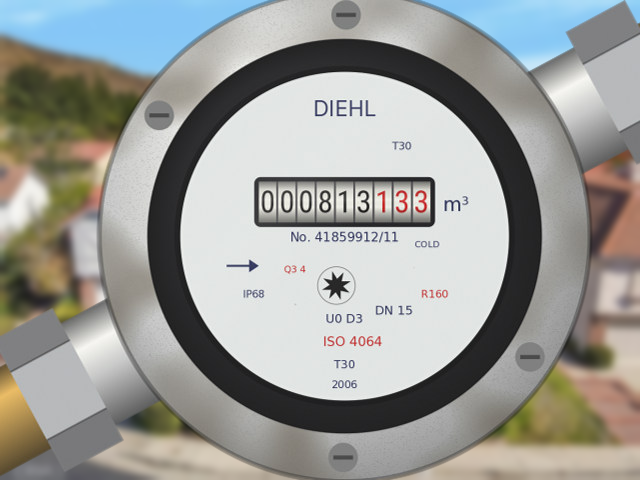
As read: 813.133m³
